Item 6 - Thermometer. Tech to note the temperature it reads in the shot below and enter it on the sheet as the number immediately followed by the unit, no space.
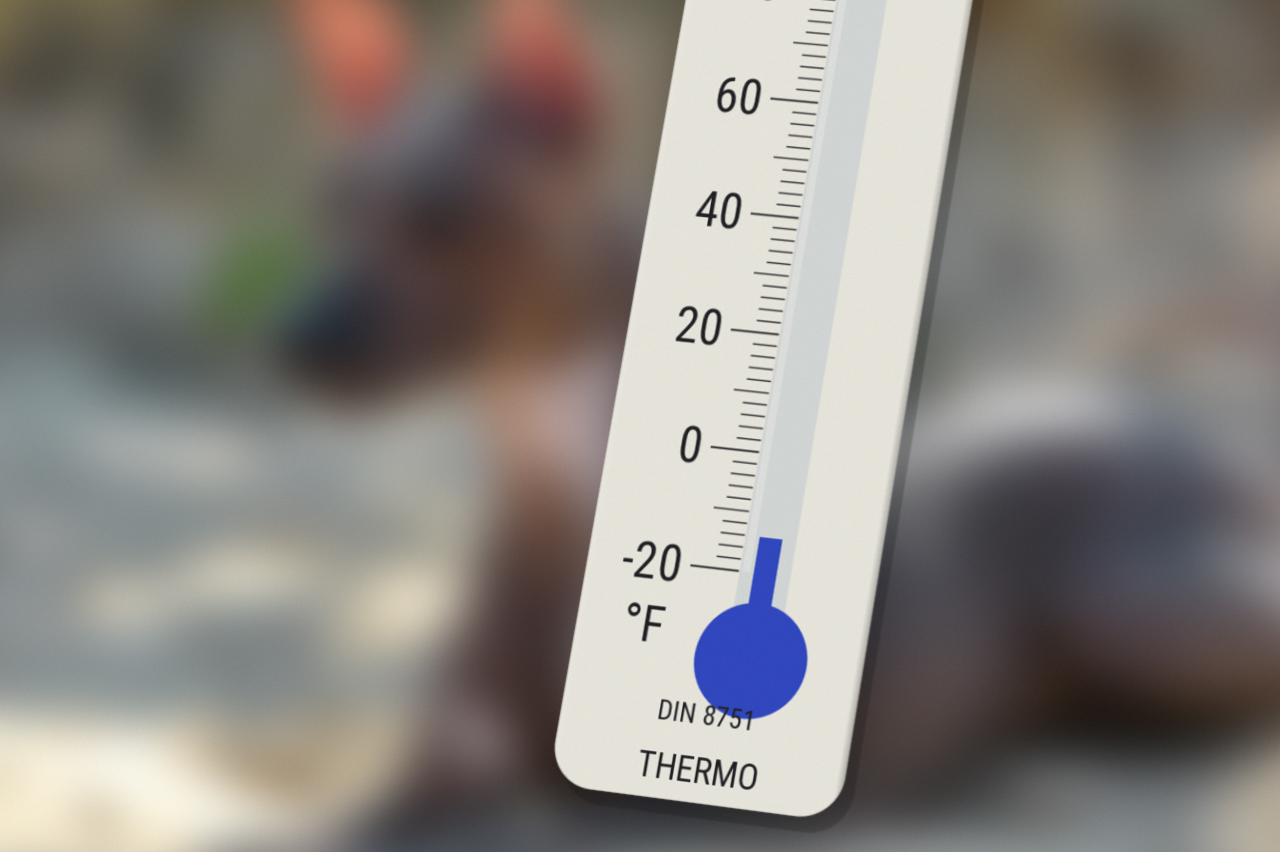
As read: -14°F
